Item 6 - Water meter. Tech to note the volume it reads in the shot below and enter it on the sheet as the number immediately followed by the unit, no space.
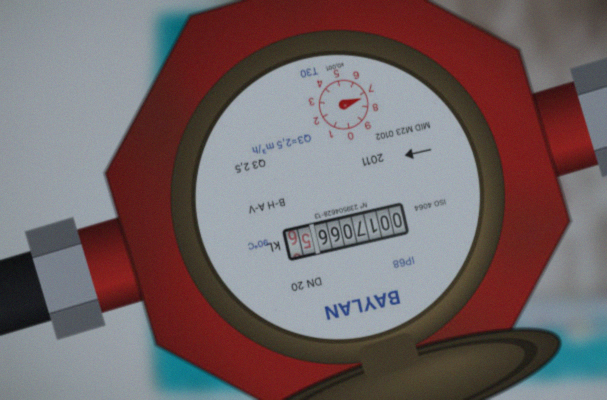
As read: 17066.557kL
